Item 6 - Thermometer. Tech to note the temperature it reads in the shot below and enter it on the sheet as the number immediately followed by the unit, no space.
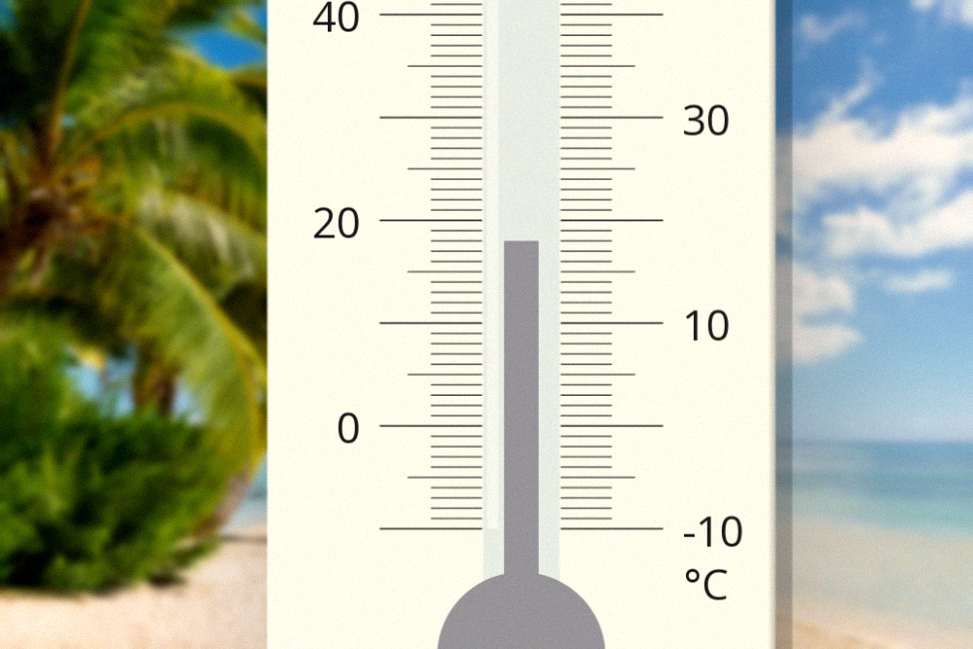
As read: 18°C
